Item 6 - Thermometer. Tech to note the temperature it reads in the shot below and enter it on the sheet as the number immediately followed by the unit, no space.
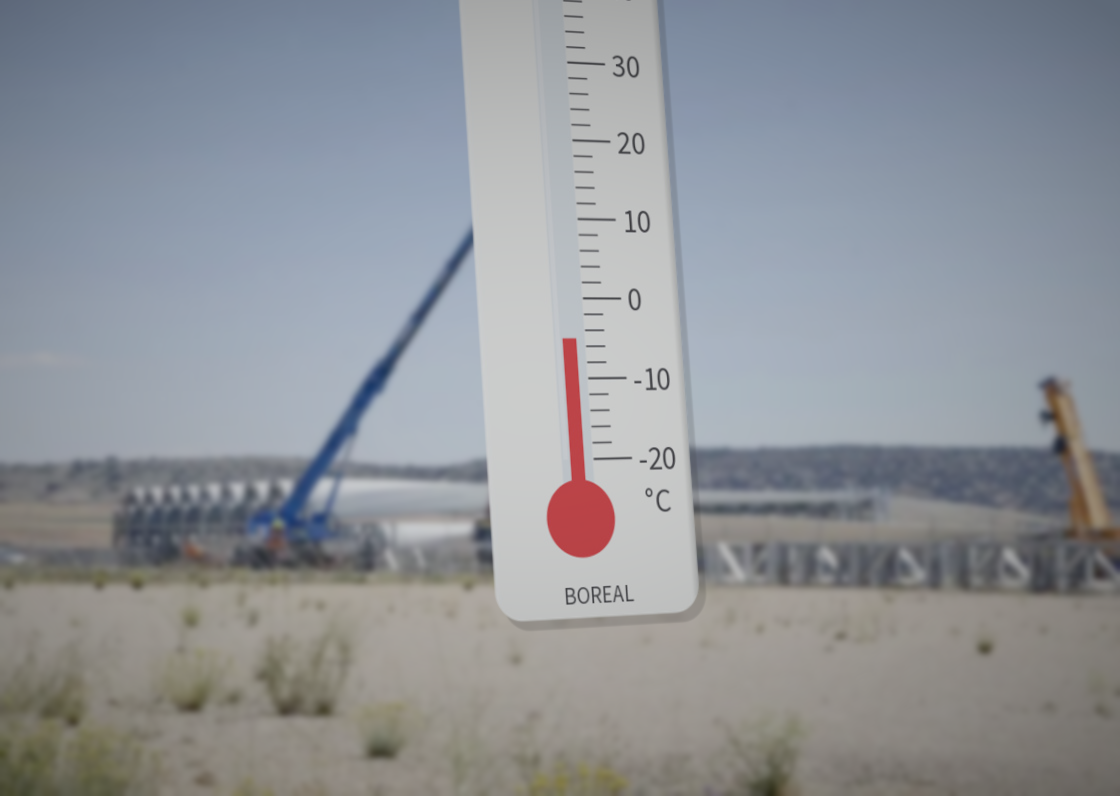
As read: -5°C
